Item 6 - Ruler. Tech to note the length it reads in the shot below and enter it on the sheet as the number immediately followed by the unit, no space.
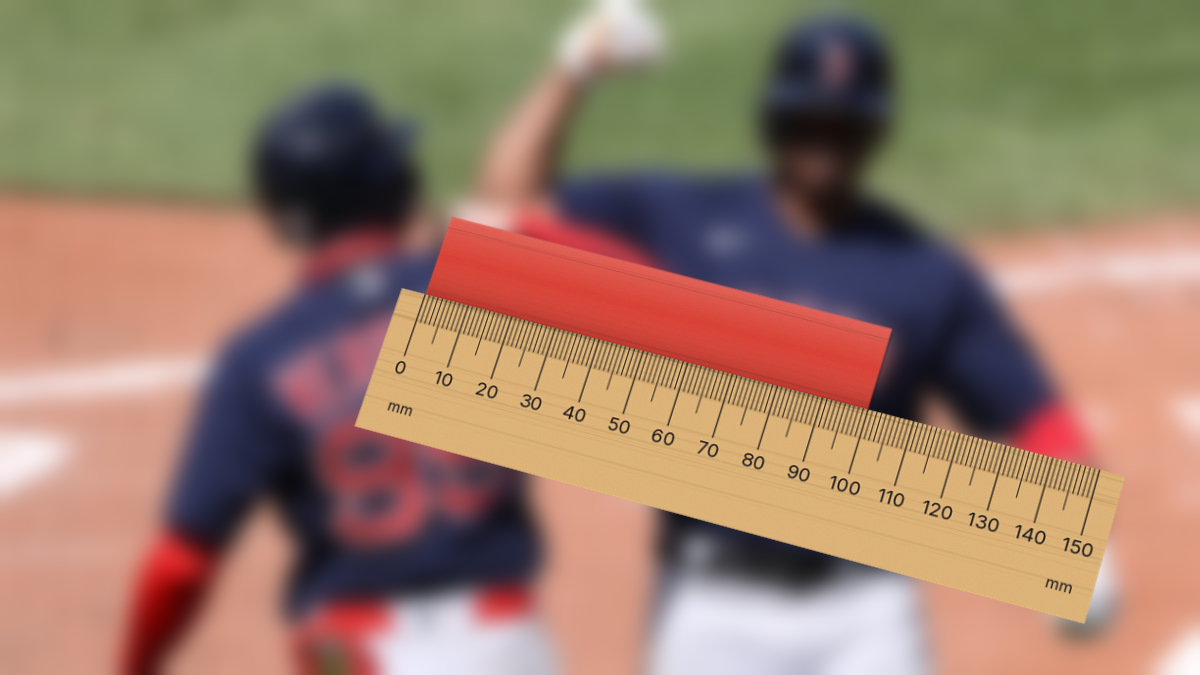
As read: 100mm
